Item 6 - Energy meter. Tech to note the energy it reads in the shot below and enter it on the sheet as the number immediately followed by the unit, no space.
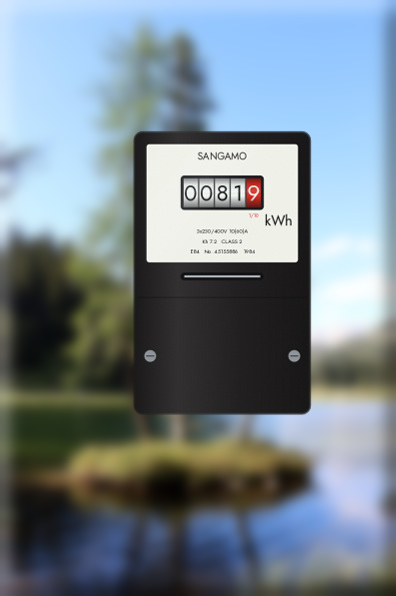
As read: 81.9kWh
